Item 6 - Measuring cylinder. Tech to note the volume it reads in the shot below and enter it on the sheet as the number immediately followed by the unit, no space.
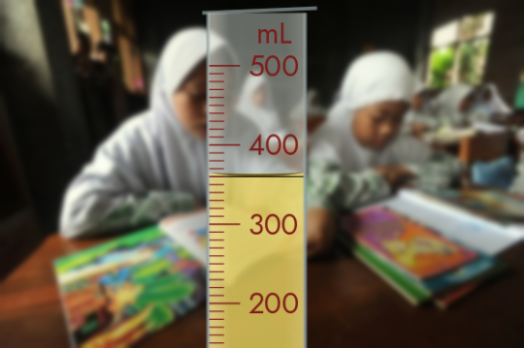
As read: 360mL
